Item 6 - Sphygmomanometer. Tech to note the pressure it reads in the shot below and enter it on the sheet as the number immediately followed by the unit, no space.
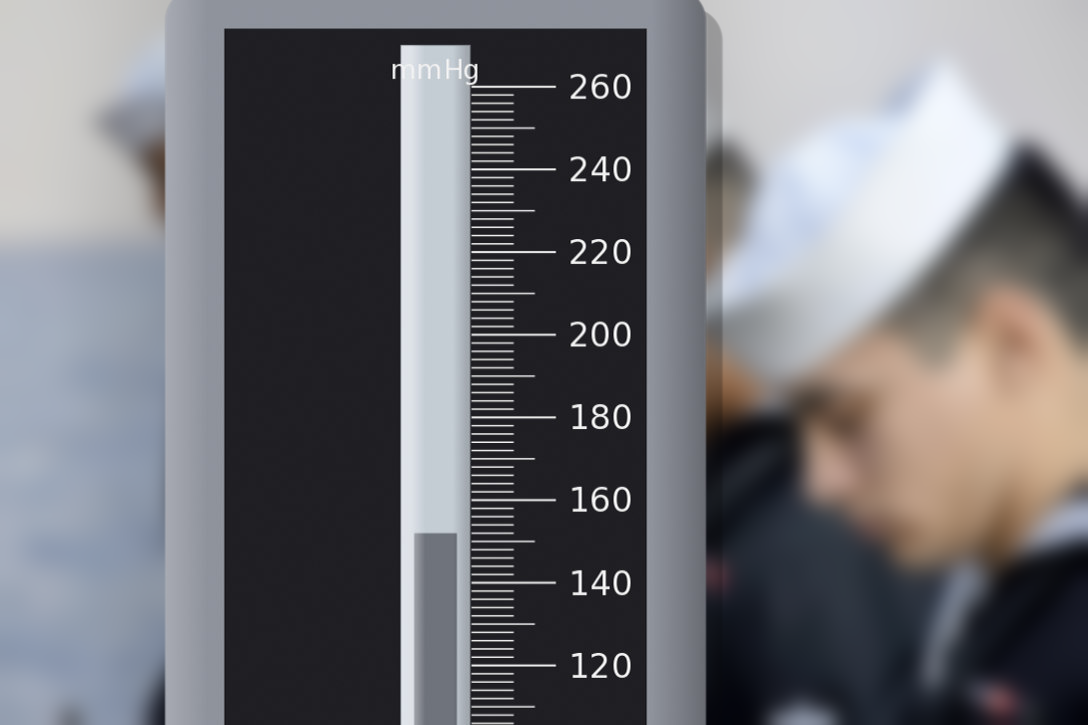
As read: 152mmHg
